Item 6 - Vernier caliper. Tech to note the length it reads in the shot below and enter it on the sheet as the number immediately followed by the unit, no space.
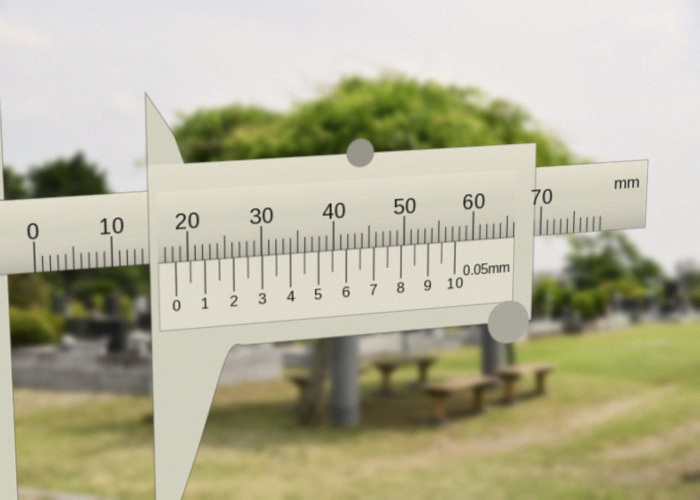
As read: 18.4mm
